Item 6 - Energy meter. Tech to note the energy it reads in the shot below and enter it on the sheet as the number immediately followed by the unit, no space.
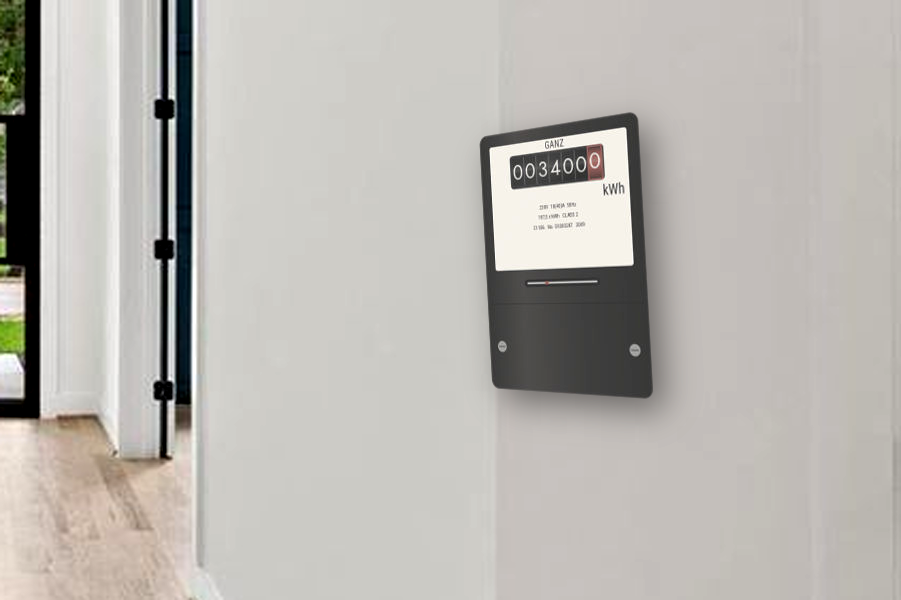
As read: 3400.0kWh
